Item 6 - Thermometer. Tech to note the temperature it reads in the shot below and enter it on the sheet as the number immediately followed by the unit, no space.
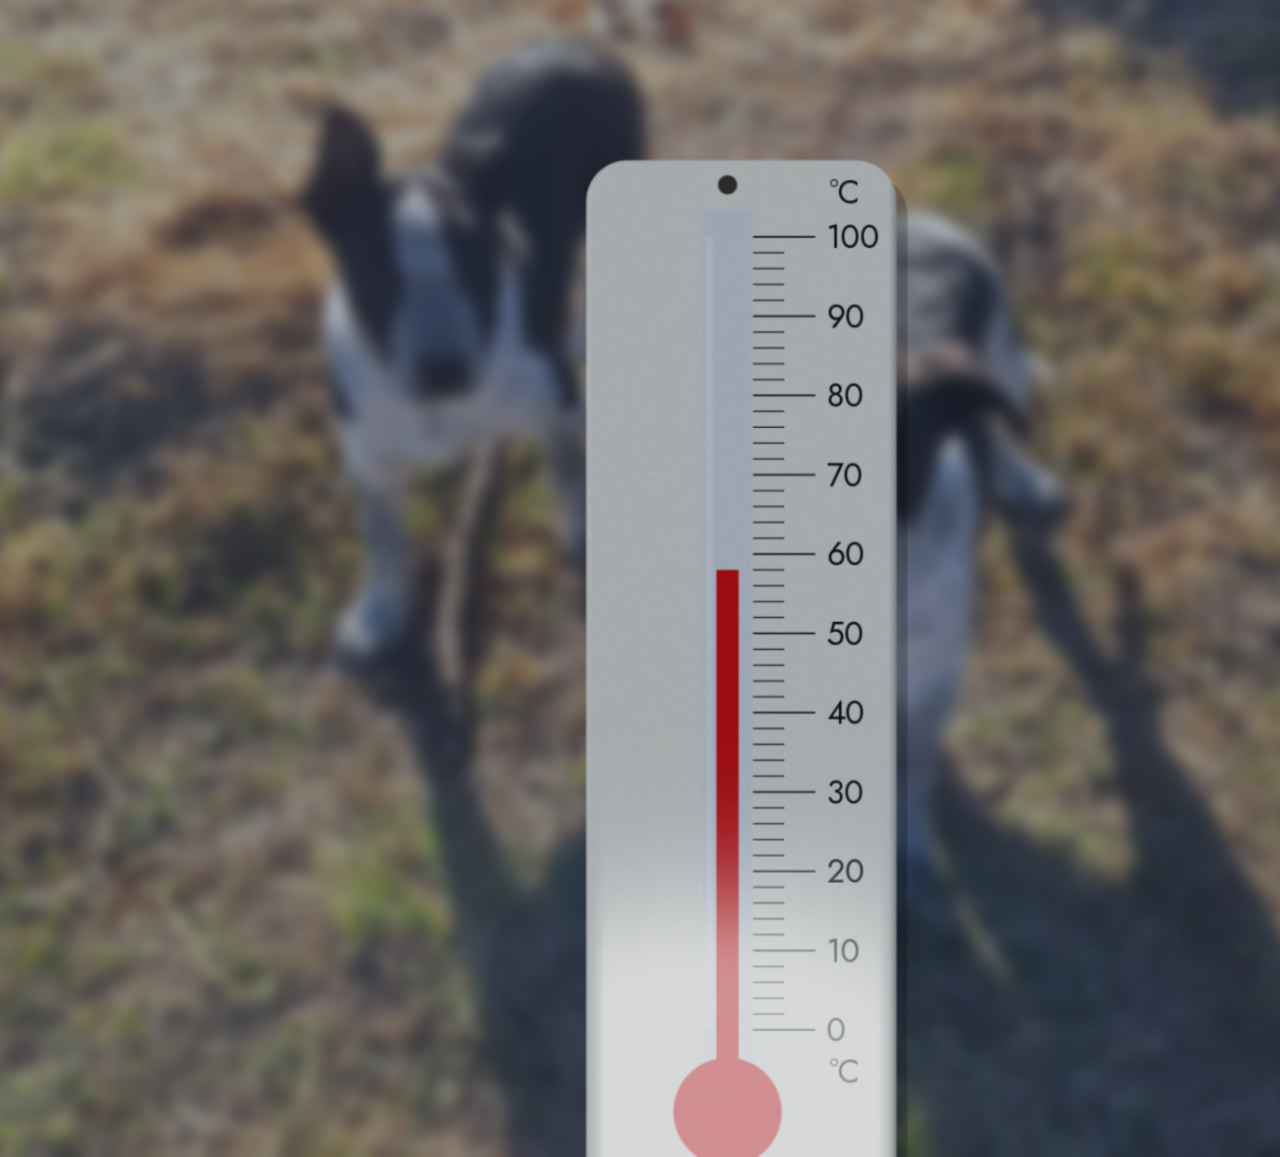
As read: 58°C
